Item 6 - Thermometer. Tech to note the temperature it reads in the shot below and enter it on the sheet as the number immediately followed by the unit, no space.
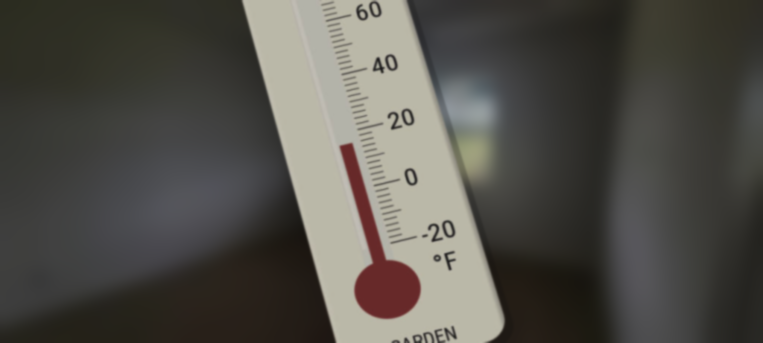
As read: 16°F
